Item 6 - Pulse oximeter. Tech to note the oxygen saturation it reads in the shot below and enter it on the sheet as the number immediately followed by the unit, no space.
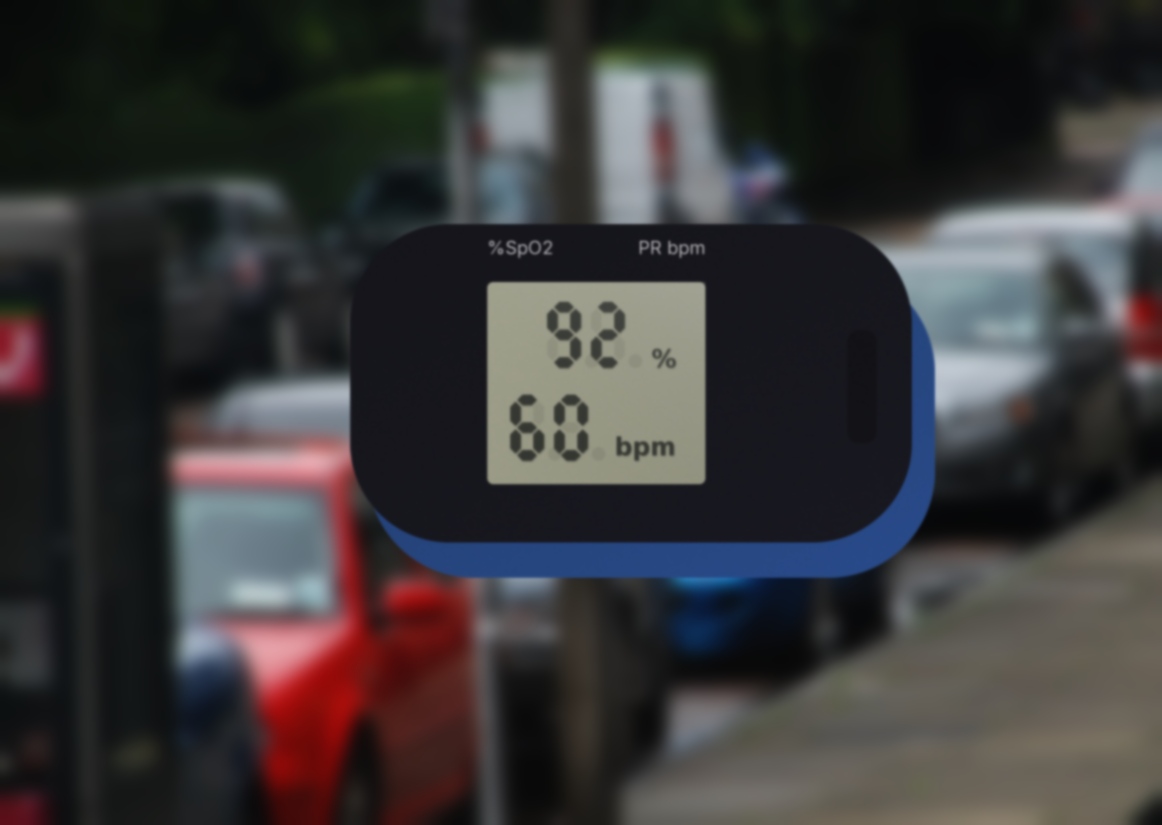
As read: 92%
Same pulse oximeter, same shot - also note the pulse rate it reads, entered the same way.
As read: 60bpm
